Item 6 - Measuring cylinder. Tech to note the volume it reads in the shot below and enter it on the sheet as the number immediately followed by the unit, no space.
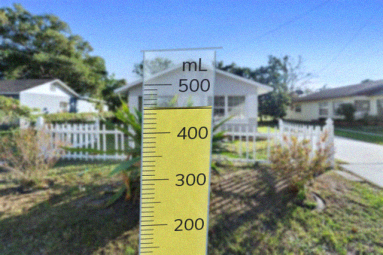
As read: 450mL
